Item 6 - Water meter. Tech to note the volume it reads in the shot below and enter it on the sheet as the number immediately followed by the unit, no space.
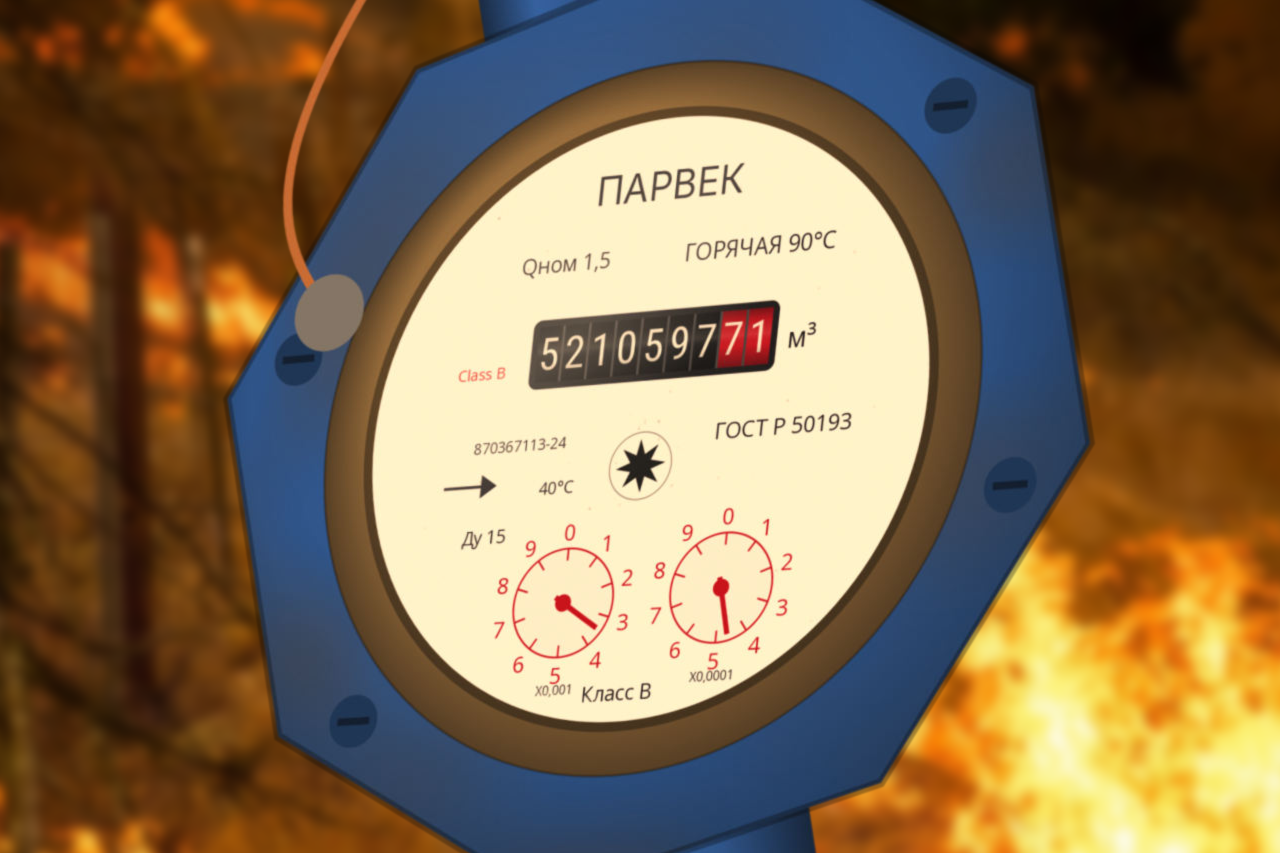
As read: 5210597.7134m³
